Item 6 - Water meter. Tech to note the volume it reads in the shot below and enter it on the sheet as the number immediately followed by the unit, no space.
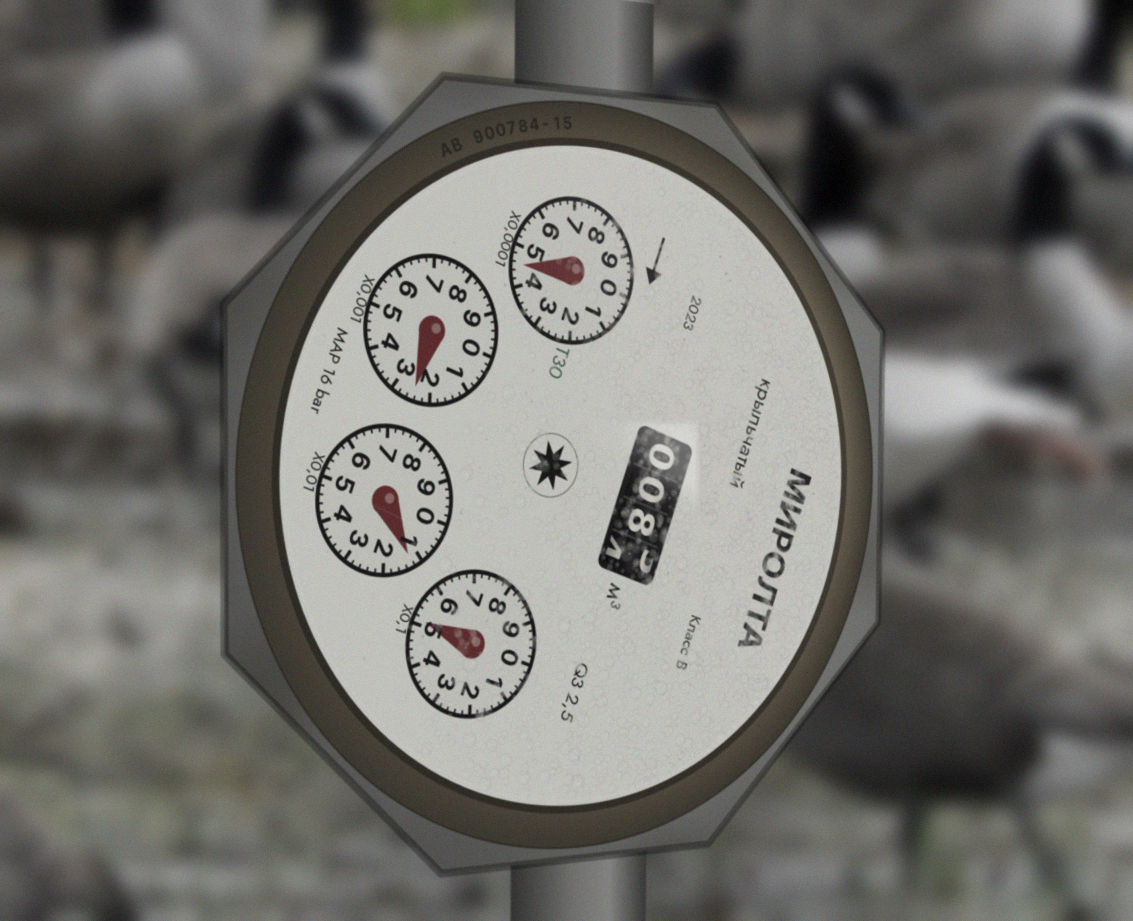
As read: 83.5124m³
